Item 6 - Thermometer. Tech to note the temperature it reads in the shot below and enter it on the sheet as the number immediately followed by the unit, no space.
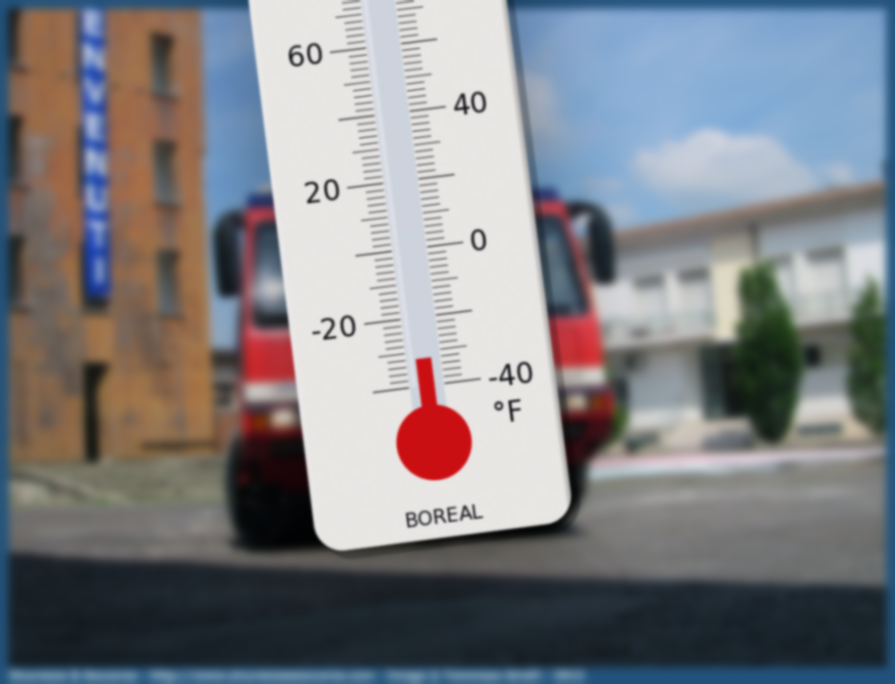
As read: -32°F
